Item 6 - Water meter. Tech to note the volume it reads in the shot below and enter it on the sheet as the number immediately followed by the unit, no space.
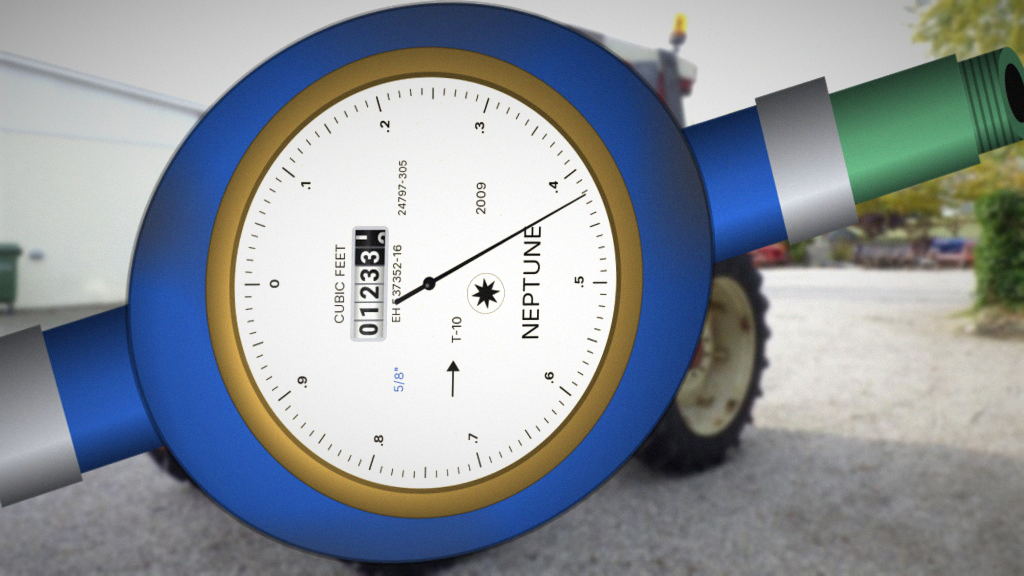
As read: 12331.42ft³
